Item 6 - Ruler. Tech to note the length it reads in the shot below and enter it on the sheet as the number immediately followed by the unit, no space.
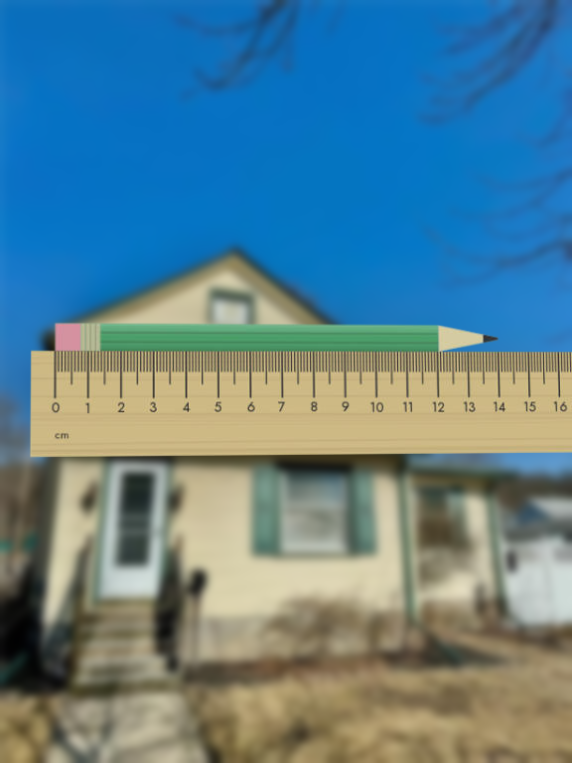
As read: 14cm
